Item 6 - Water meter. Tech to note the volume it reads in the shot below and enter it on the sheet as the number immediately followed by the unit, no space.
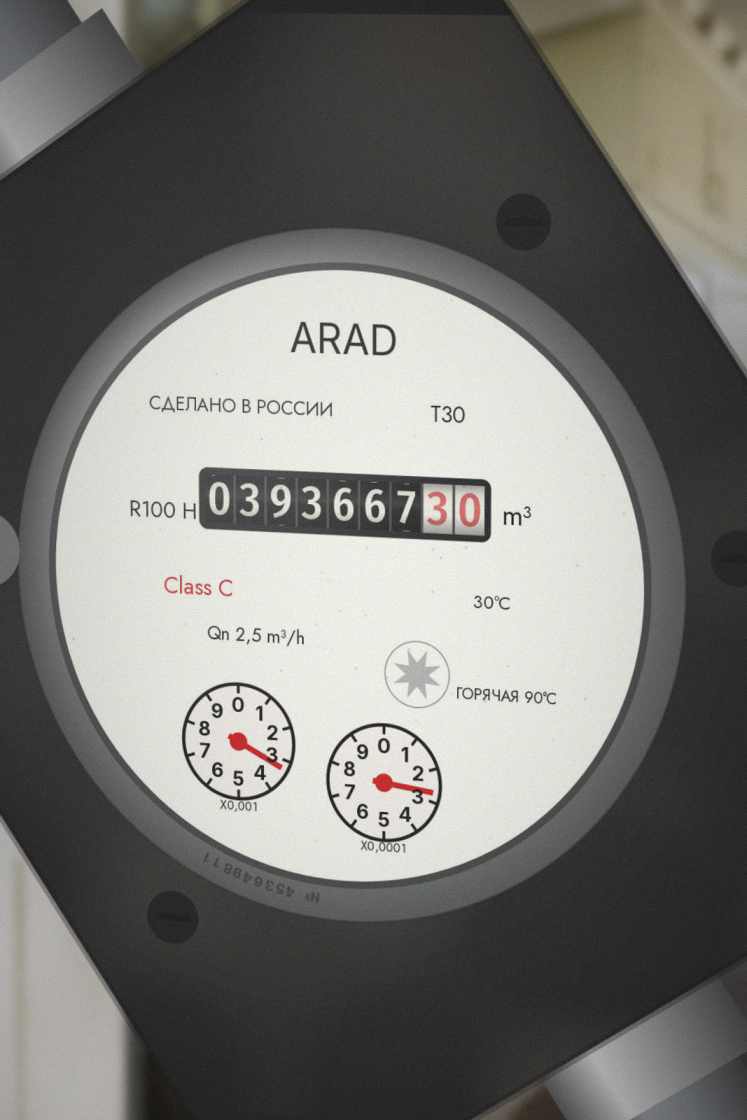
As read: 393667.3032m³
